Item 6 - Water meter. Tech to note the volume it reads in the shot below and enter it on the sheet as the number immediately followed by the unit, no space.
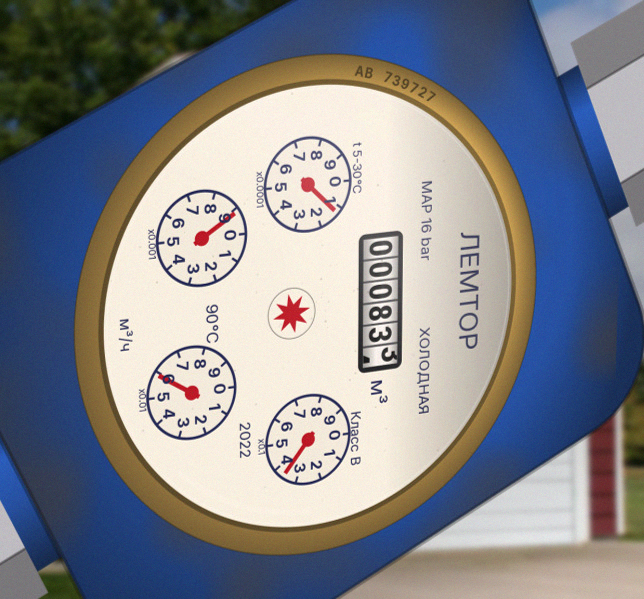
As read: 833.3591m³
